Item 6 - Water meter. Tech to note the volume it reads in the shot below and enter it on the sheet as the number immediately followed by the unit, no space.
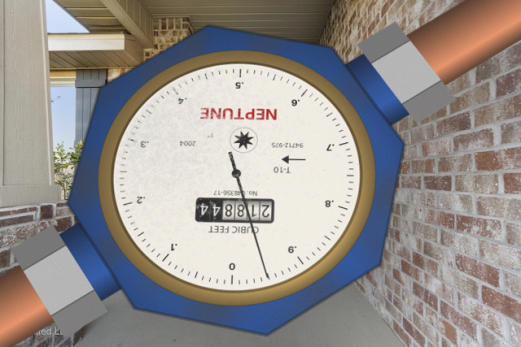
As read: 218843.95ft³
